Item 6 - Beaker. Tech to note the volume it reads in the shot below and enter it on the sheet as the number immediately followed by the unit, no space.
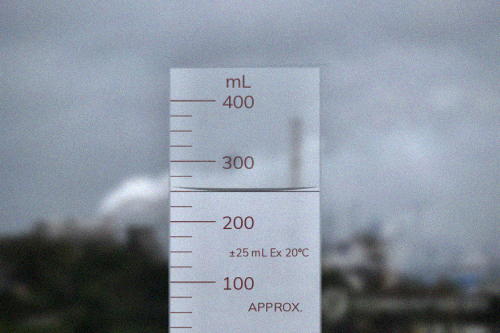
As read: 250mL
